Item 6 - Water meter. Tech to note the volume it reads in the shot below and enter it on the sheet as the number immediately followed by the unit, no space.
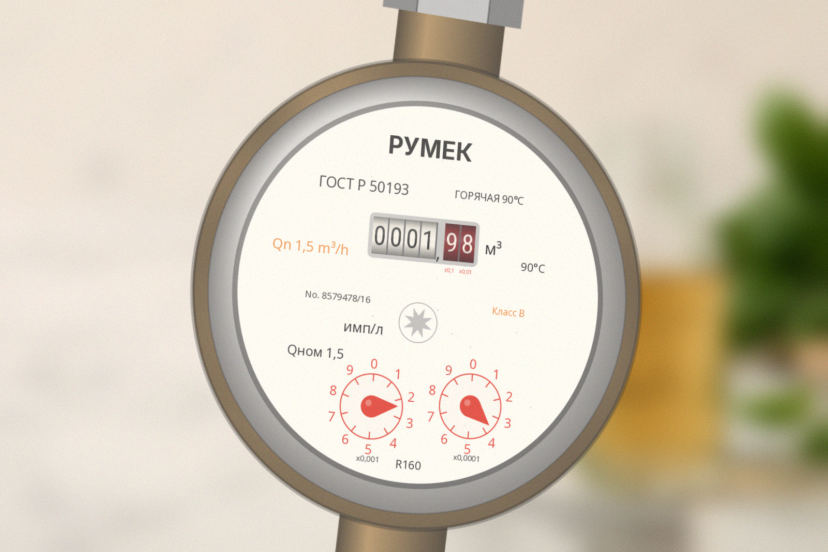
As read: 1.9823m³
